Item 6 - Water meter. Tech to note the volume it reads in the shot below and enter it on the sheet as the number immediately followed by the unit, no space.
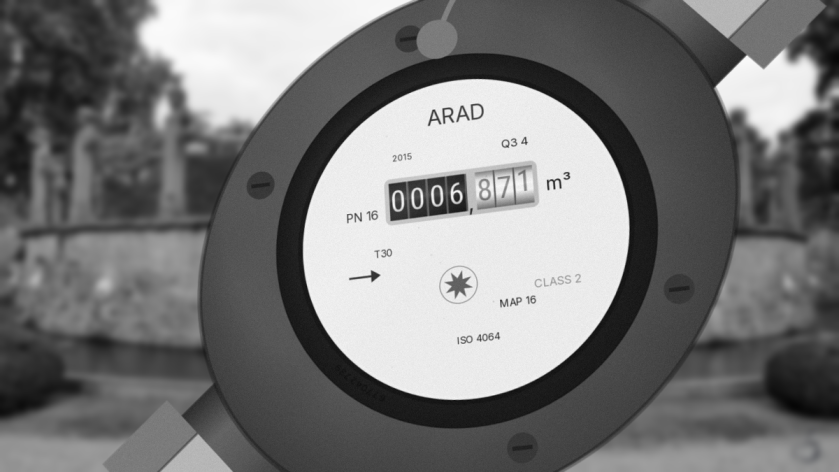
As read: 6.871m³
